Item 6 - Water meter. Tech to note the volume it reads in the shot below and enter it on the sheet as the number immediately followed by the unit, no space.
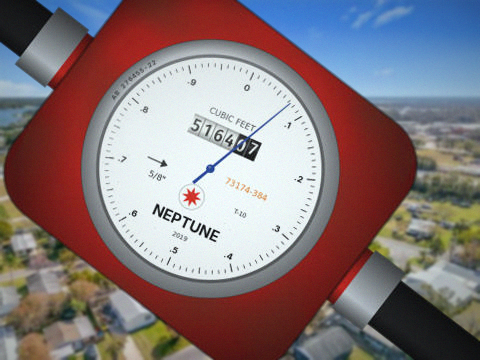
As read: 516407.07ft³
